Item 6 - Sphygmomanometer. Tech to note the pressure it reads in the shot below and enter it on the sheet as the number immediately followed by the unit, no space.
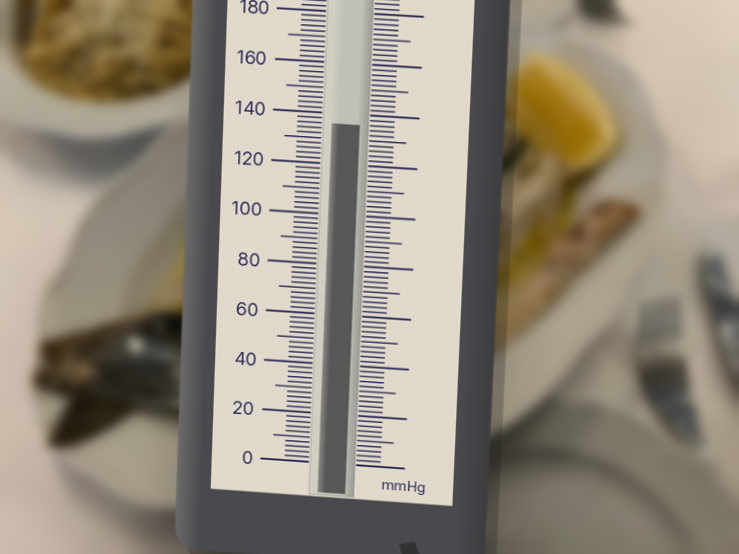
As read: 136mmHg
